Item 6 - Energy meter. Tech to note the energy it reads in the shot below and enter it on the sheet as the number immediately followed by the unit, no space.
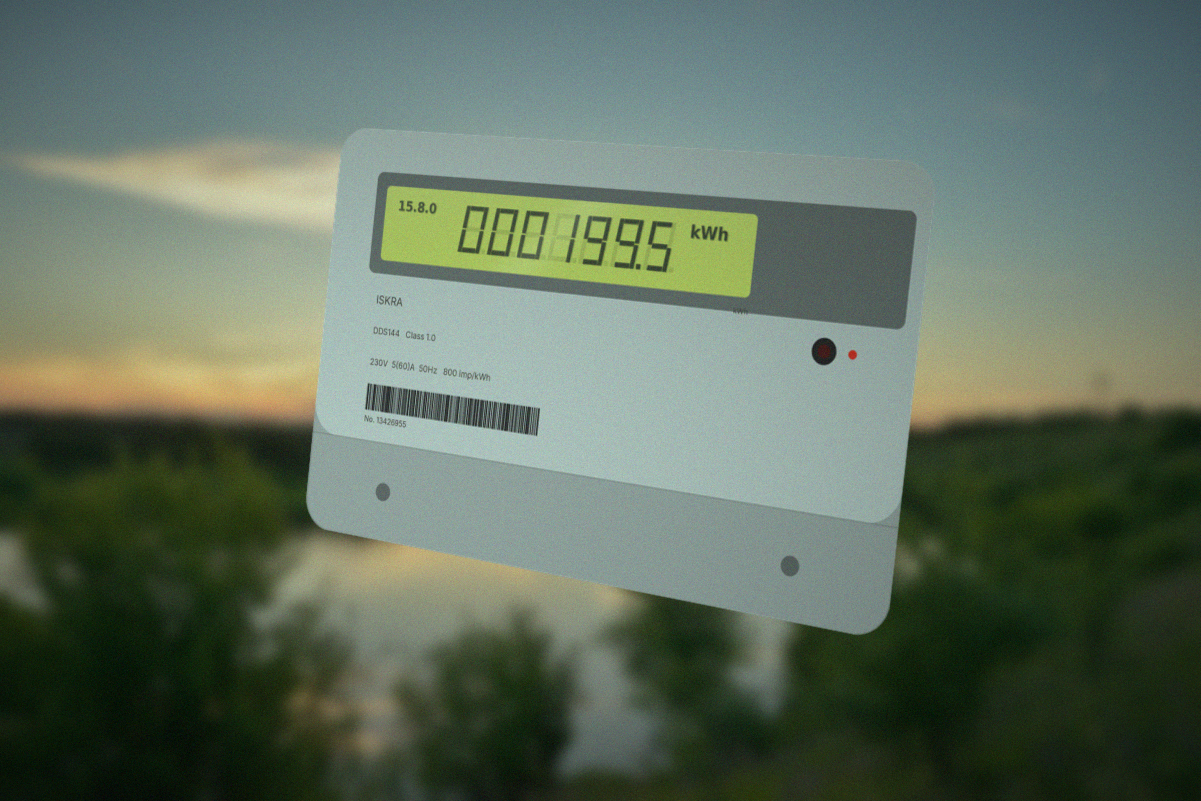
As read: 199.5kWh
